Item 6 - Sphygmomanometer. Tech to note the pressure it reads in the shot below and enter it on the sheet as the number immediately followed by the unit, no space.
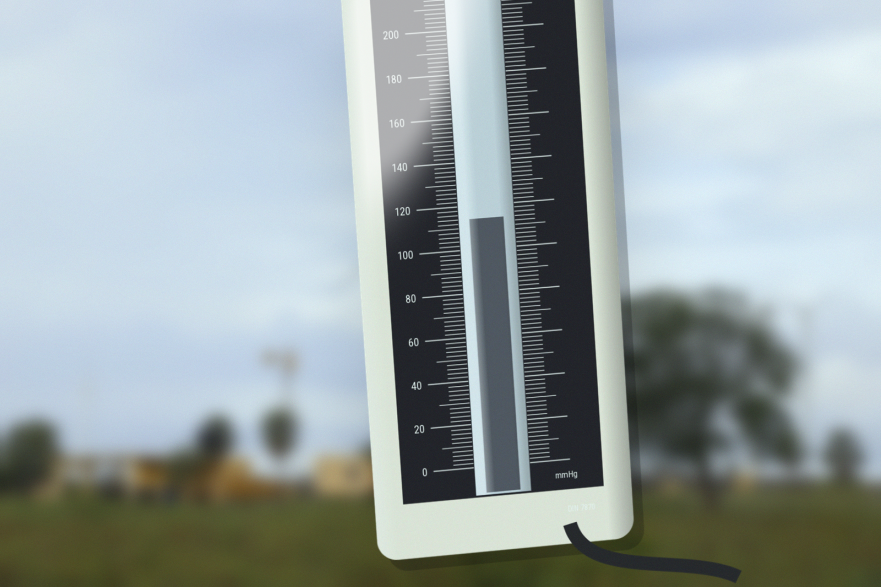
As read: 114mmHg
